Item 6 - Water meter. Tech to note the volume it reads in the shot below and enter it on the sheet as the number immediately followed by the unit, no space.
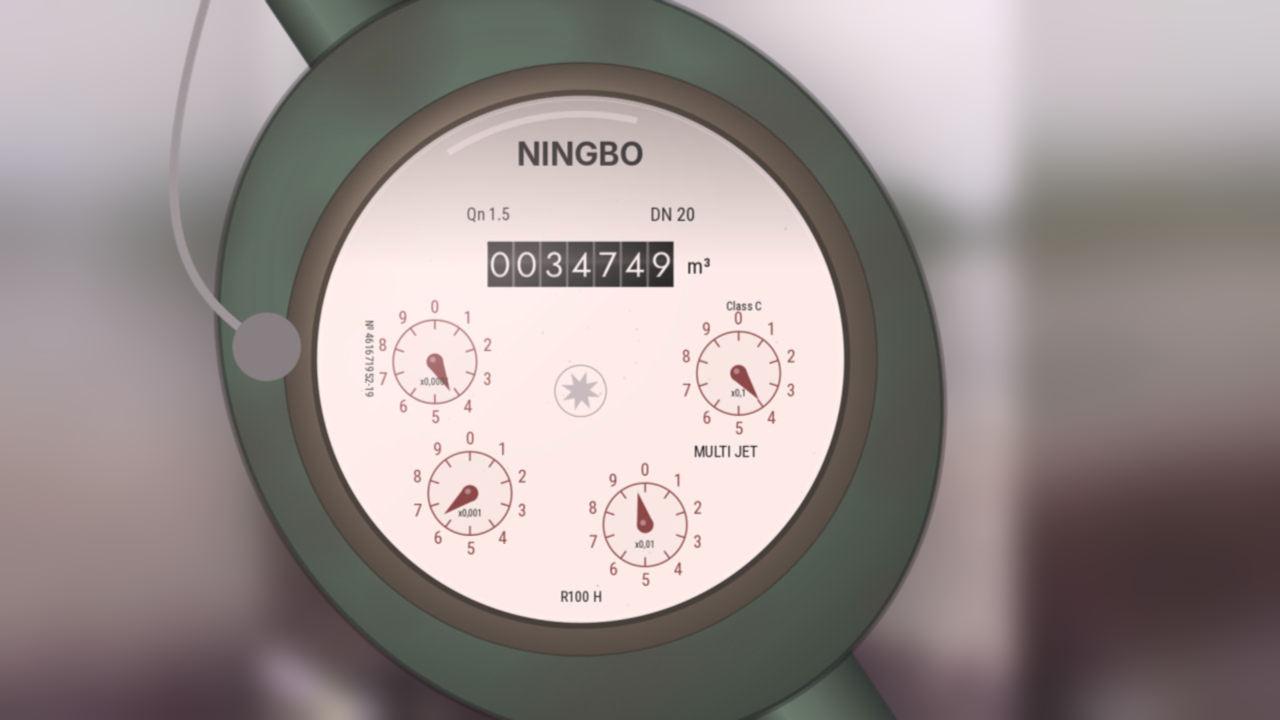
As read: 34749.3964m³
